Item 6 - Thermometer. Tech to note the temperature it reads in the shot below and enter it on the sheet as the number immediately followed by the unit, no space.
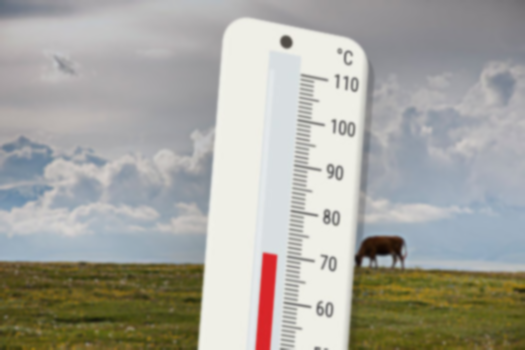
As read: 70°C
